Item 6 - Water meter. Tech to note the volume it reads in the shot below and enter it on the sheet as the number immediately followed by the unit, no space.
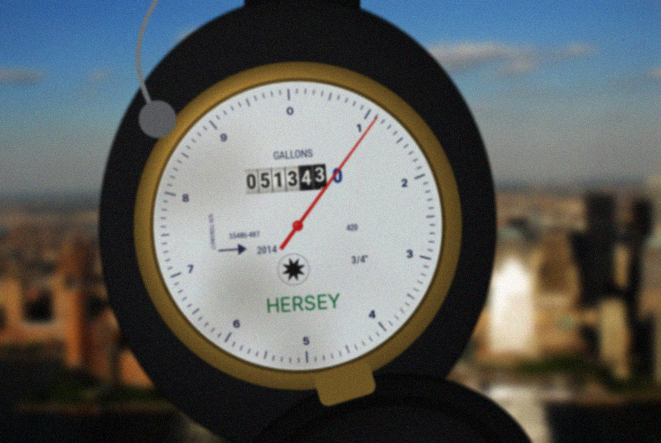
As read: 513431.1gal
